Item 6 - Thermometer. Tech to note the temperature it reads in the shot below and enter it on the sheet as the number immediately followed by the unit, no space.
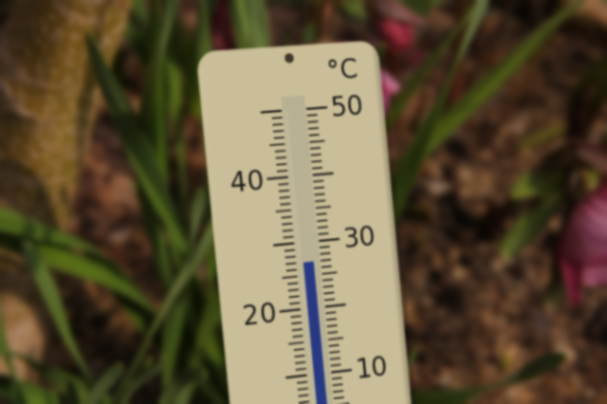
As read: 27°C
